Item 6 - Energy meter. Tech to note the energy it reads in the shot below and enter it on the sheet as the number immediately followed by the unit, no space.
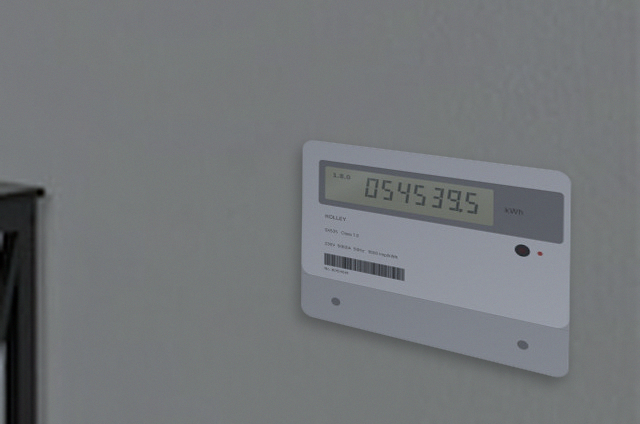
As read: 54539.5kWh
